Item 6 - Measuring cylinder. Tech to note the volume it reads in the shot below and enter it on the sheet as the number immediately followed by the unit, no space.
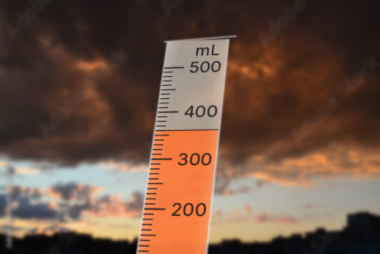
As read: 360mL
